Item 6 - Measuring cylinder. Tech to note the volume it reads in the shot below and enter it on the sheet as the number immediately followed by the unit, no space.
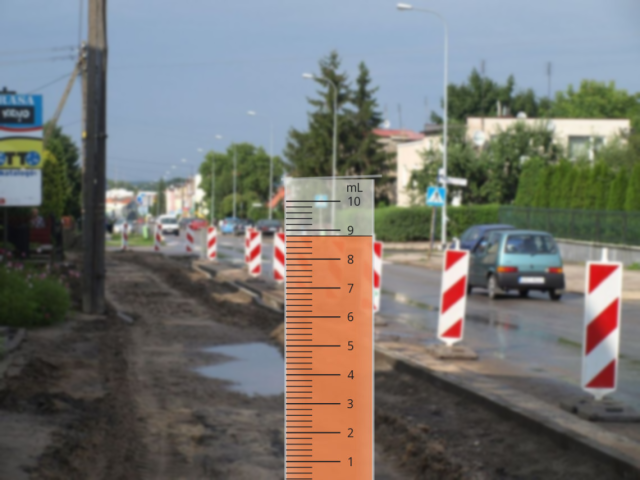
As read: 8.8mL
